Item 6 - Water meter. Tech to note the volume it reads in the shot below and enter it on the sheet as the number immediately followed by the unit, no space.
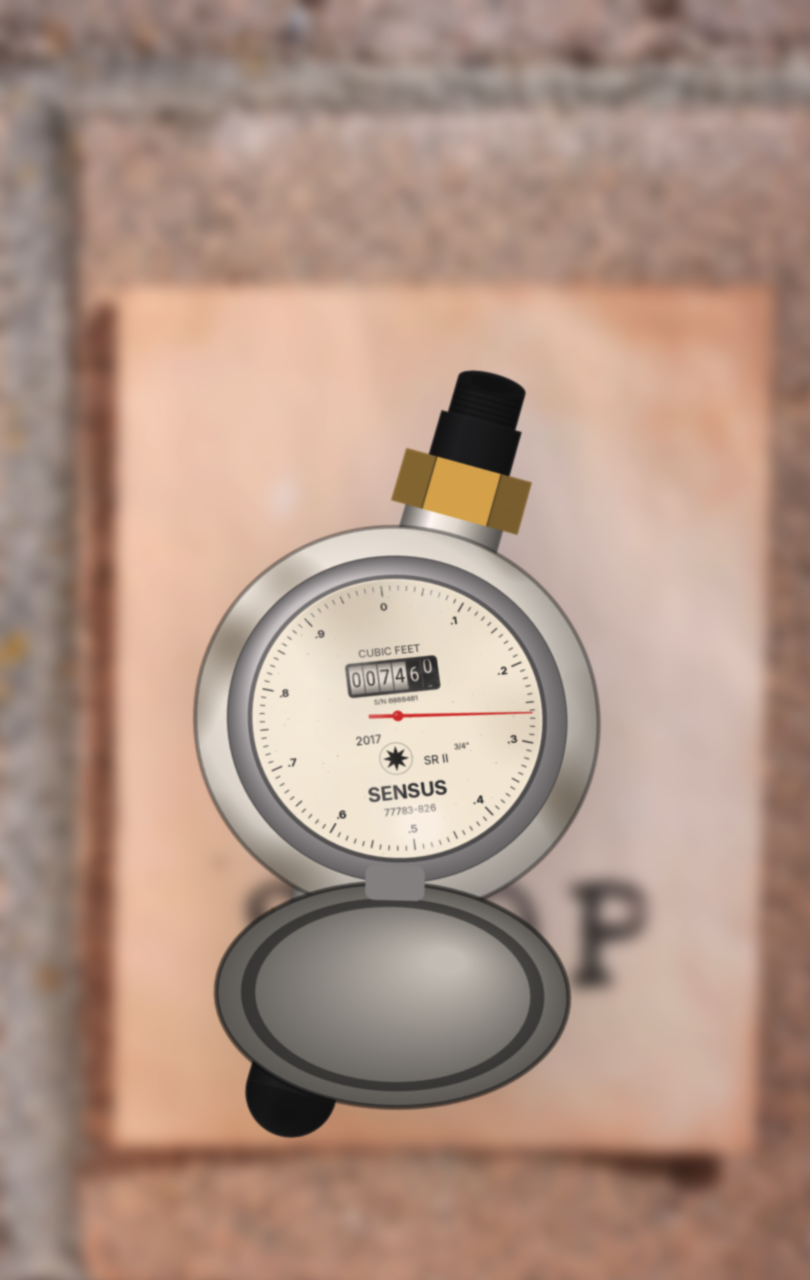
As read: 7460.26ft³
